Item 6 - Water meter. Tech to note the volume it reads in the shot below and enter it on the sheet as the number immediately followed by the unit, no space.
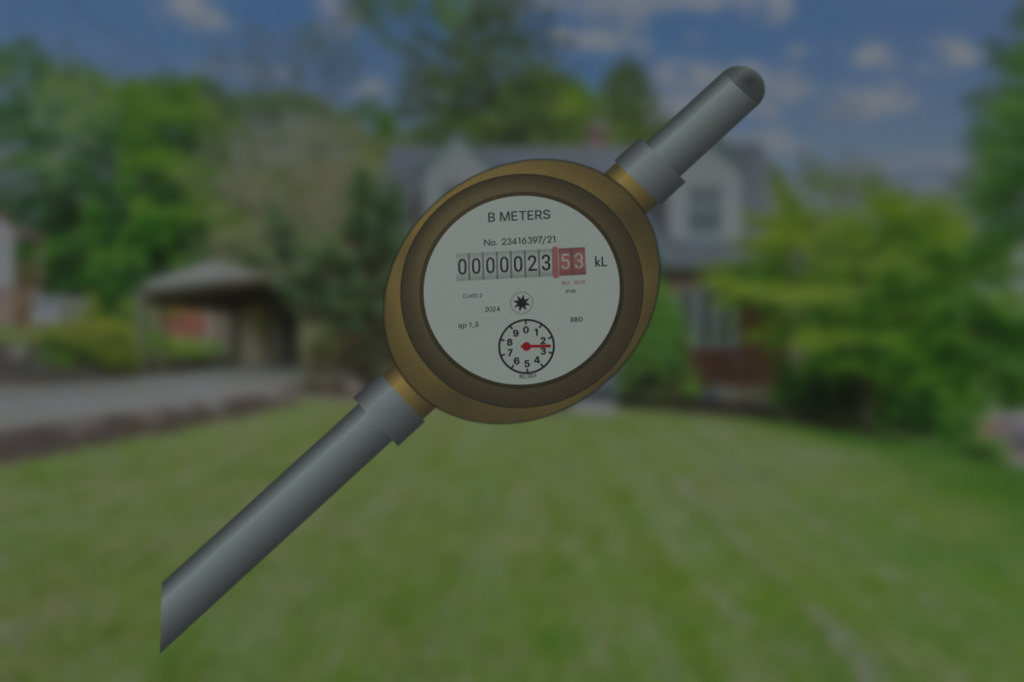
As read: 23.532kL
